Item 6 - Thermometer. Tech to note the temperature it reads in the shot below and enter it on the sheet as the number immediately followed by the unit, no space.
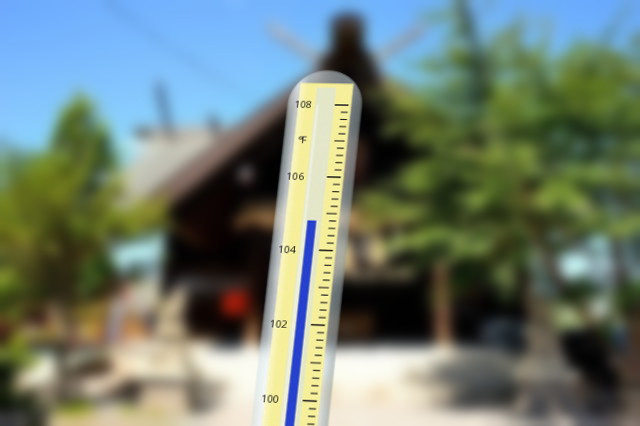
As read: 104.8°F
